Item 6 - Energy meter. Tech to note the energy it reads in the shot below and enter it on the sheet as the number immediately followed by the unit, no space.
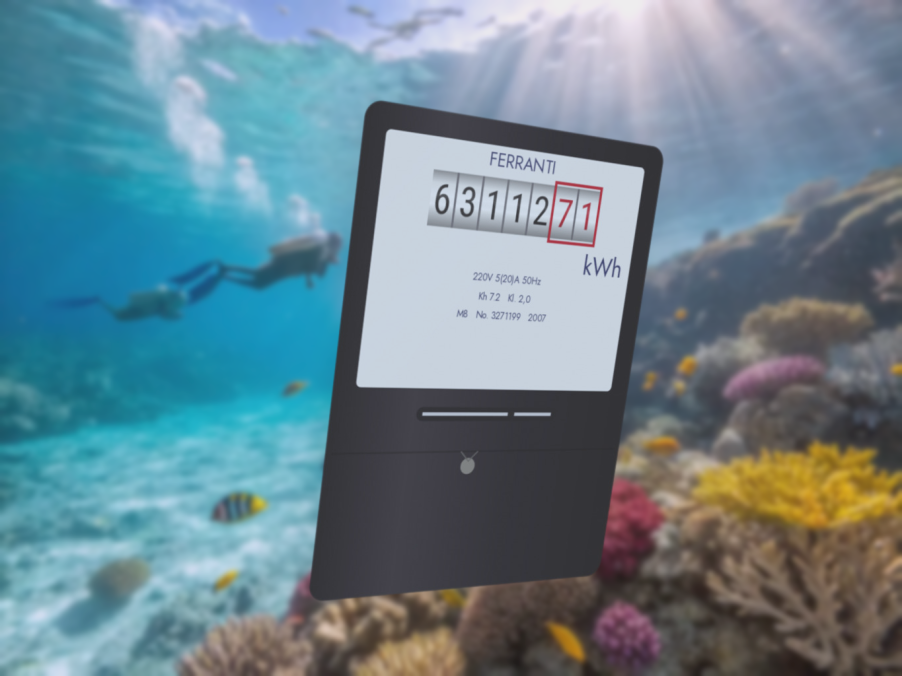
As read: 63112.71kWh
